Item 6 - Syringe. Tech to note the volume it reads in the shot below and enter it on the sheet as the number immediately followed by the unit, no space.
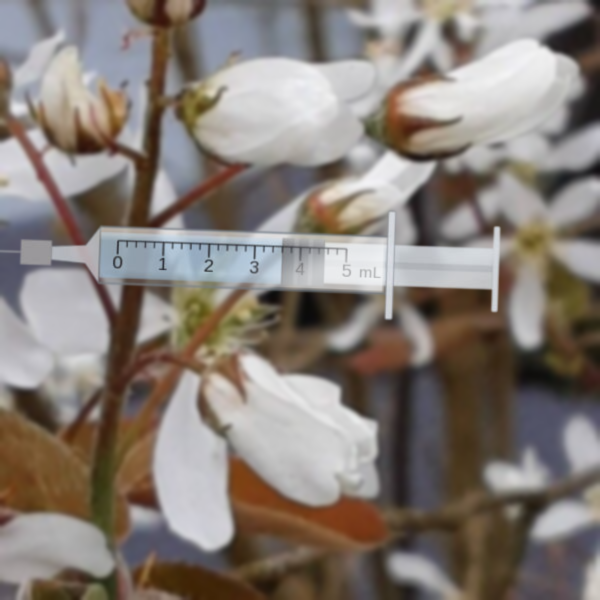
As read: 3.6mL
